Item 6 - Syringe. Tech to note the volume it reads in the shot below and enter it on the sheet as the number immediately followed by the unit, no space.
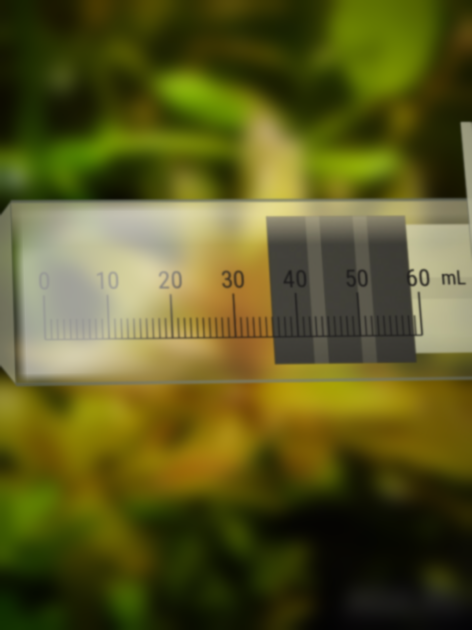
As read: 36mL
